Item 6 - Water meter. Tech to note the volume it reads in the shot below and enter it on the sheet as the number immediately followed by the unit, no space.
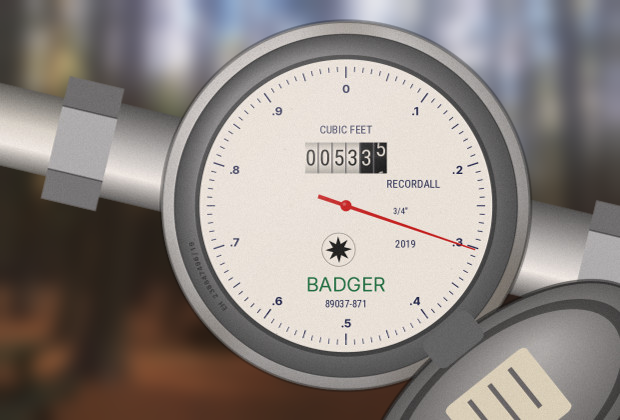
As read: 5335.30ft³
